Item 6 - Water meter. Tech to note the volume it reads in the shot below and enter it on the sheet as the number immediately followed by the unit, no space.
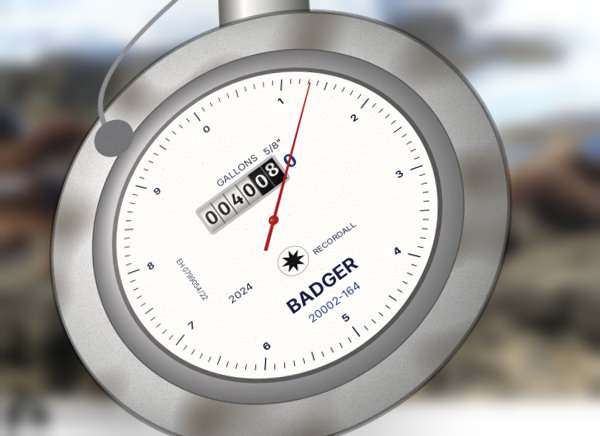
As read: 40081.3gal
